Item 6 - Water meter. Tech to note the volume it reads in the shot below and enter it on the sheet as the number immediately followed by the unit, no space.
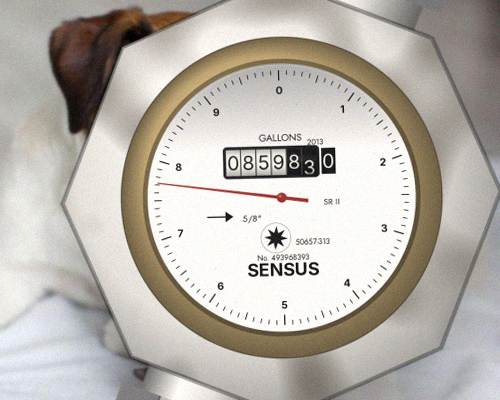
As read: 859827.7gal
